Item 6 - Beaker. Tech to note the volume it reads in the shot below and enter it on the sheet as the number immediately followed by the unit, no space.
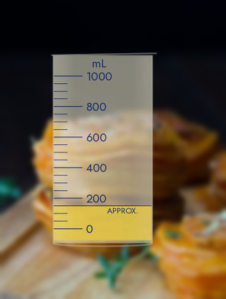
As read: 150mL
